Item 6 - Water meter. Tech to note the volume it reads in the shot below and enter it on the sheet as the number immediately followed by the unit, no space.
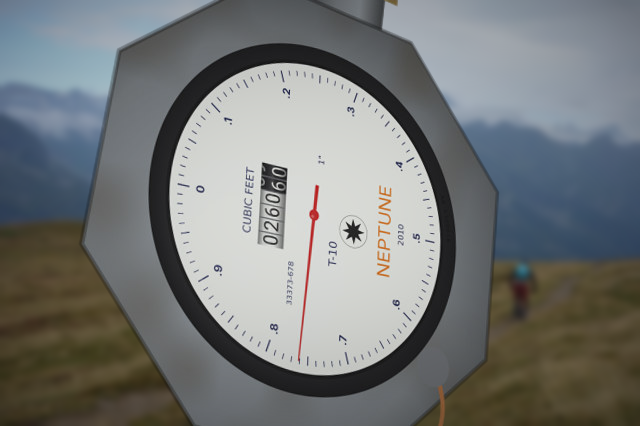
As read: 26059.76ft³
